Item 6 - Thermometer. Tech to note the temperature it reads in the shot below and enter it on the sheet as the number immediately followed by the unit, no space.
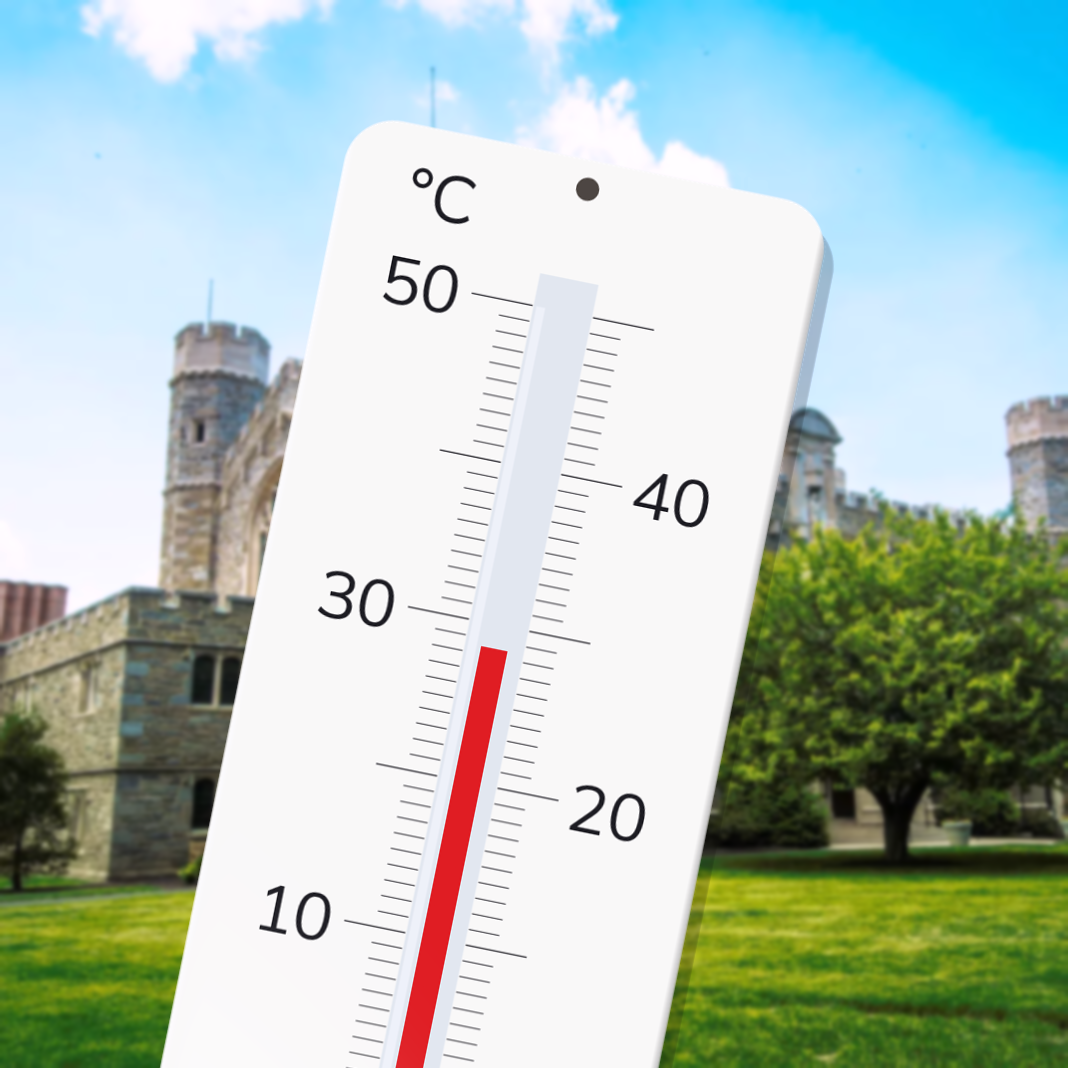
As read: 28.5°C
